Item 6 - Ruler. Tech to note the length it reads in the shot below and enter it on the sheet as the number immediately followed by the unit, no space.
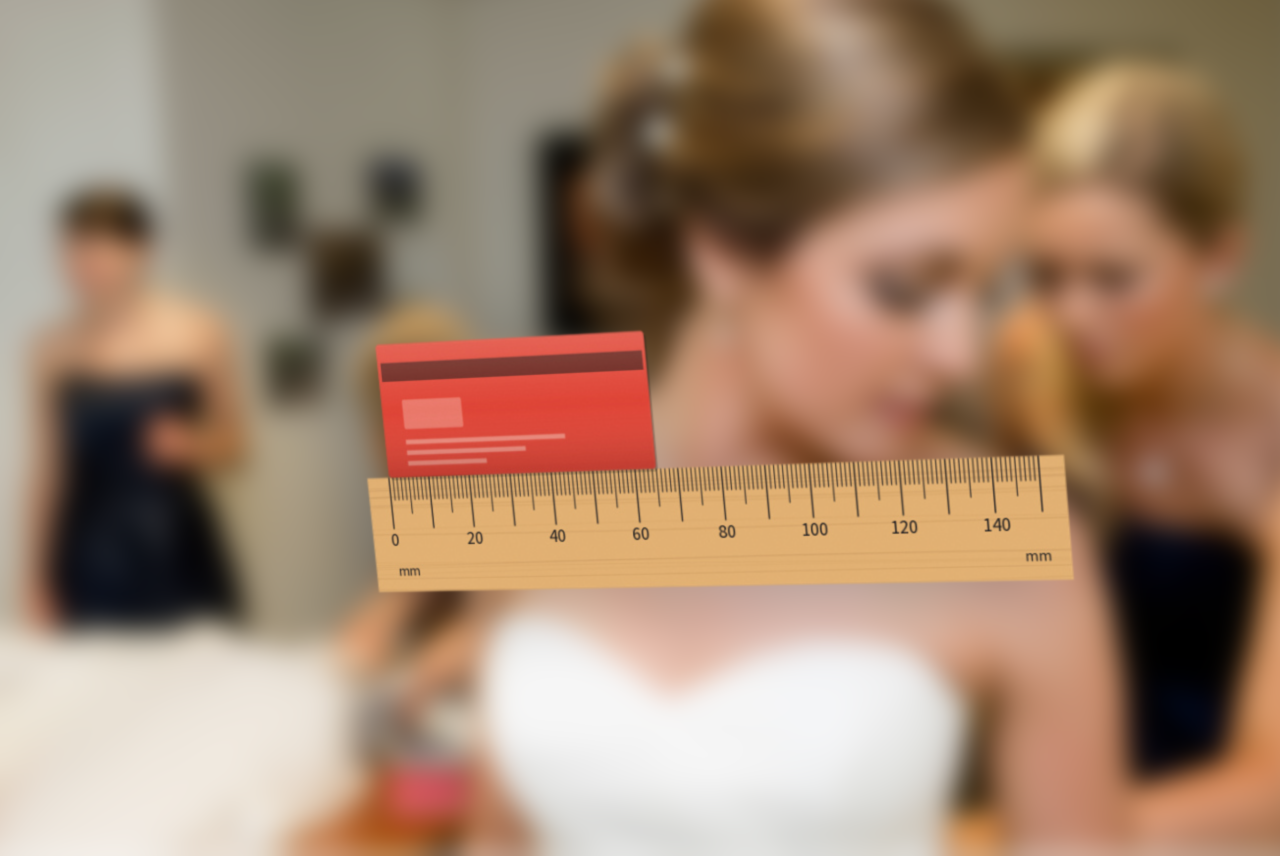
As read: 65mm
